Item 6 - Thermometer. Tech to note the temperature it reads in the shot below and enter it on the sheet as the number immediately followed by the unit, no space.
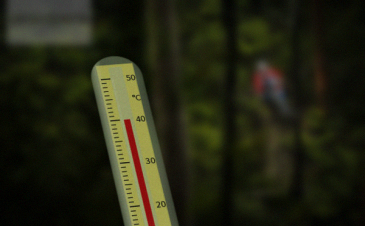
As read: 40°C
